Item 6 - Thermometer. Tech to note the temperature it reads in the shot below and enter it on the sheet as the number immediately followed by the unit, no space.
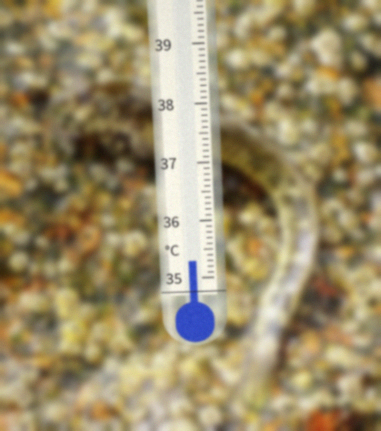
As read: 35.3°C
